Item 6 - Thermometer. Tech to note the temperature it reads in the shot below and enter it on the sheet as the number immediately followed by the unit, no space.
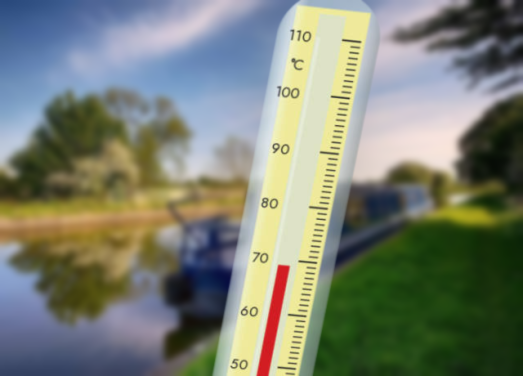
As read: 69°C
